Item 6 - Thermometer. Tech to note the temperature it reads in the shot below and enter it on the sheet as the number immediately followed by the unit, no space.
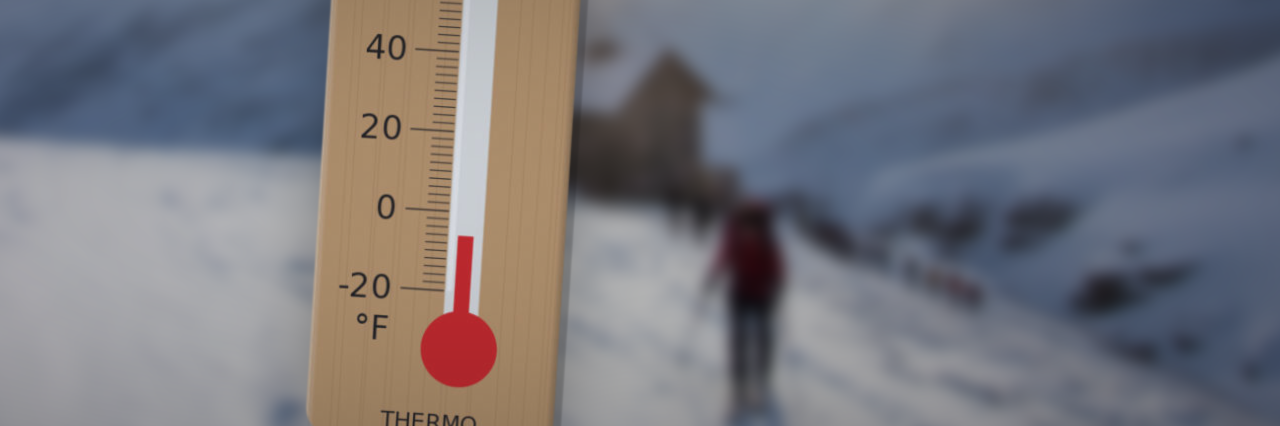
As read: -6°F
